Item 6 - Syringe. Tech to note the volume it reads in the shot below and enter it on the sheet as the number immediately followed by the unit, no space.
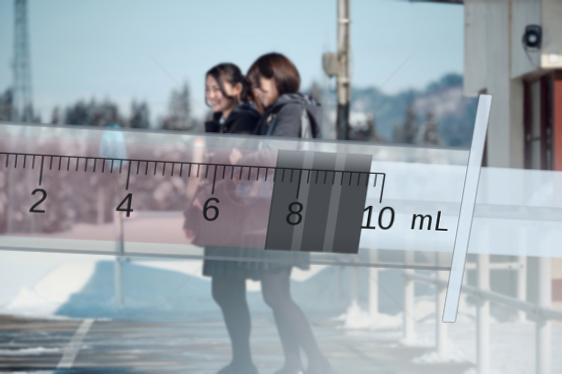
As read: 7.4mL
